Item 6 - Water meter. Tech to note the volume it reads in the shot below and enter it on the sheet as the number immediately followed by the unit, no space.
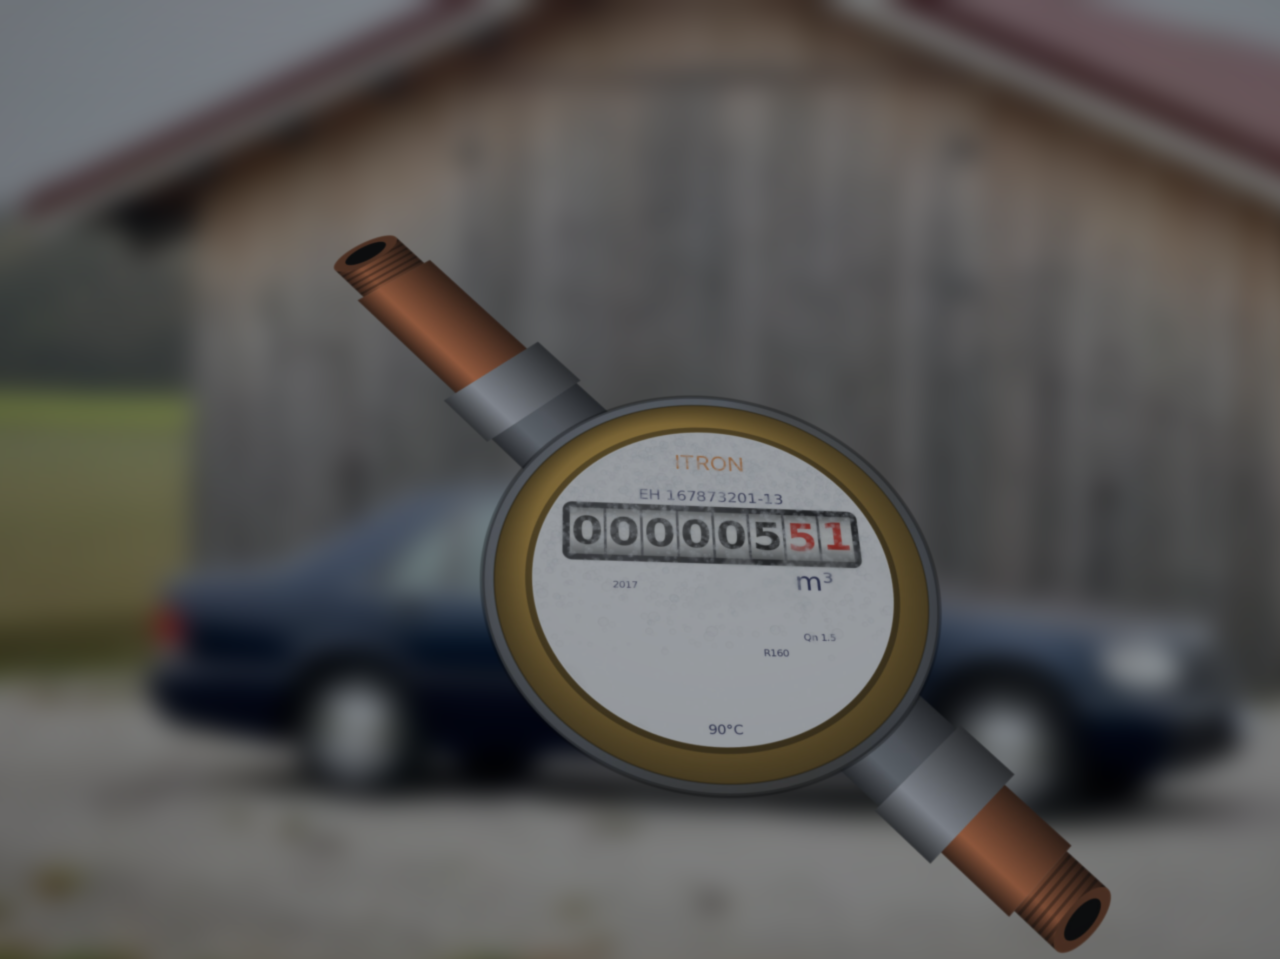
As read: 5.51m³
